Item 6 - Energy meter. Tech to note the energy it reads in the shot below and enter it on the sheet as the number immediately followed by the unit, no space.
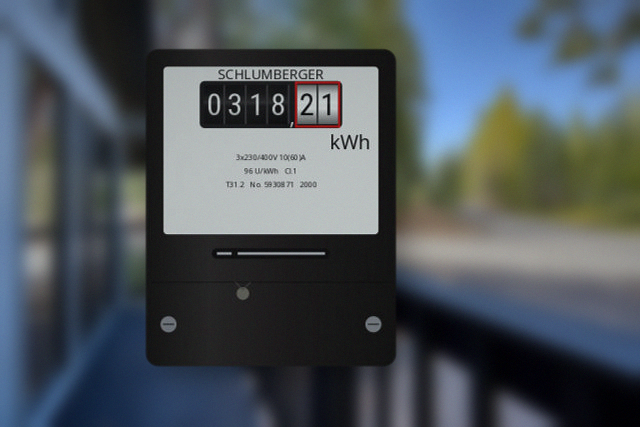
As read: 318.21kWh
